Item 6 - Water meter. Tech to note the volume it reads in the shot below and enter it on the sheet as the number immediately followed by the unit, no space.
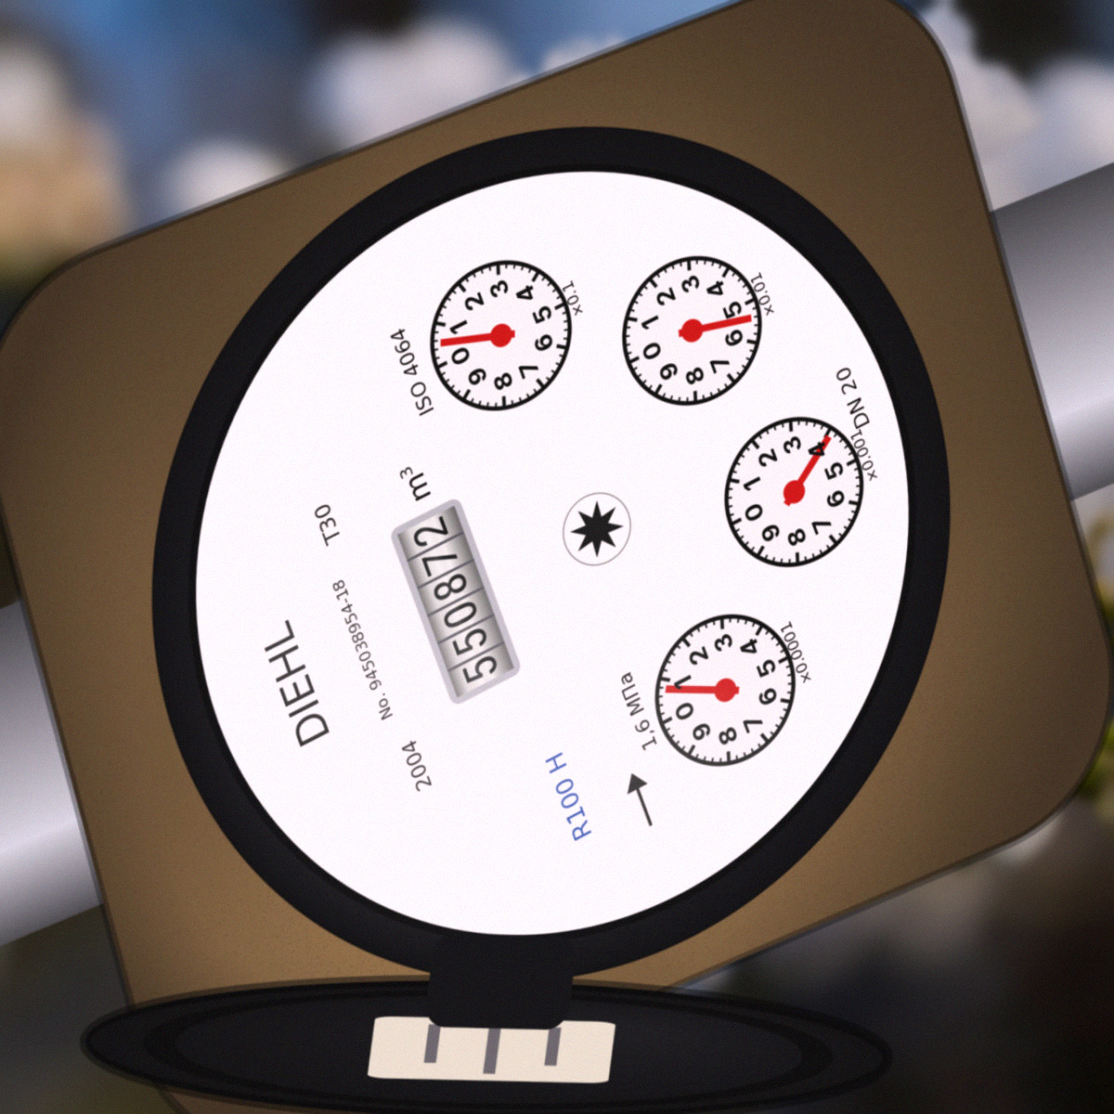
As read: 550872.0540m³
